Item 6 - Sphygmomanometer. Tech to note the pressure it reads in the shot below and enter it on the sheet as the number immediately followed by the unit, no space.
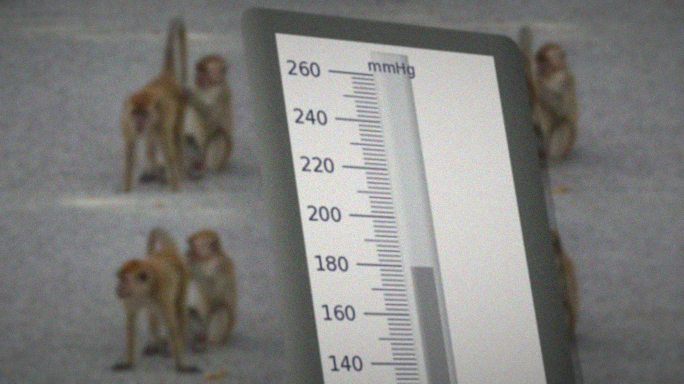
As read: 180mmHg
